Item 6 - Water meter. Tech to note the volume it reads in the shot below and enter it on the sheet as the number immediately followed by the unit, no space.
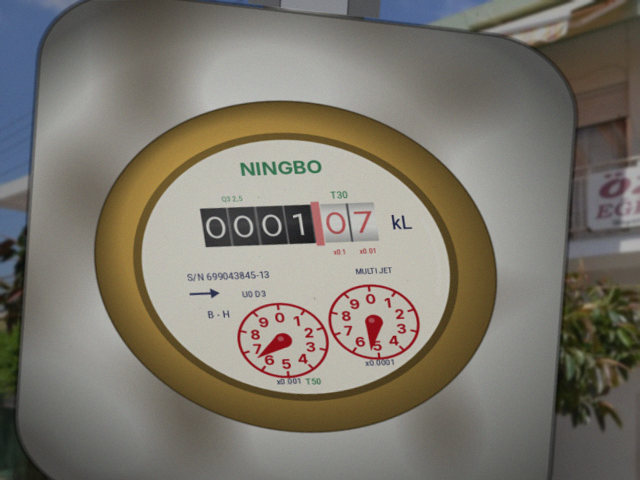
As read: 1.0765kL
